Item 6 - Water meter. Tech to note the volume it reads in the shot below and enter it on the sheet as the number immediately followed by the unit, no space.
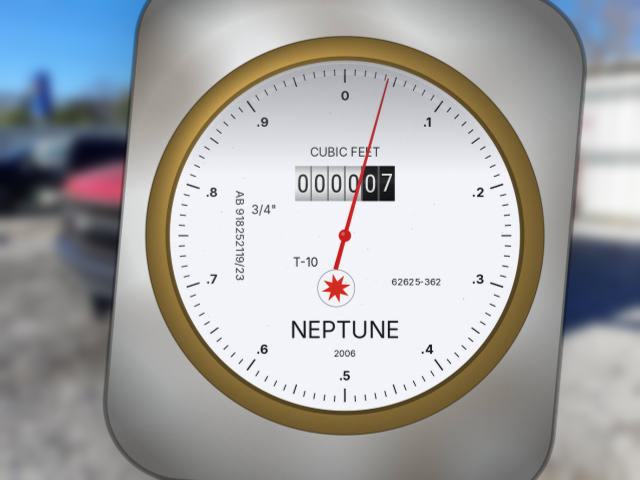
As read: 7.04ft³
